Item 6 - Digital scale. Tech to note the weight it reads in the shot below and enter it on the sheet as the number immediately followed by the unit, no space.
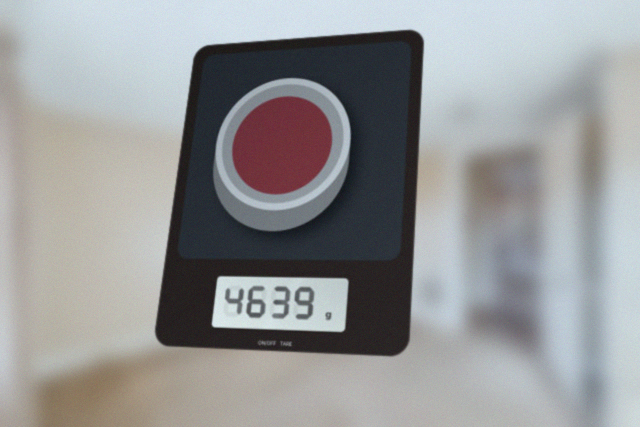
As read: 4639g
